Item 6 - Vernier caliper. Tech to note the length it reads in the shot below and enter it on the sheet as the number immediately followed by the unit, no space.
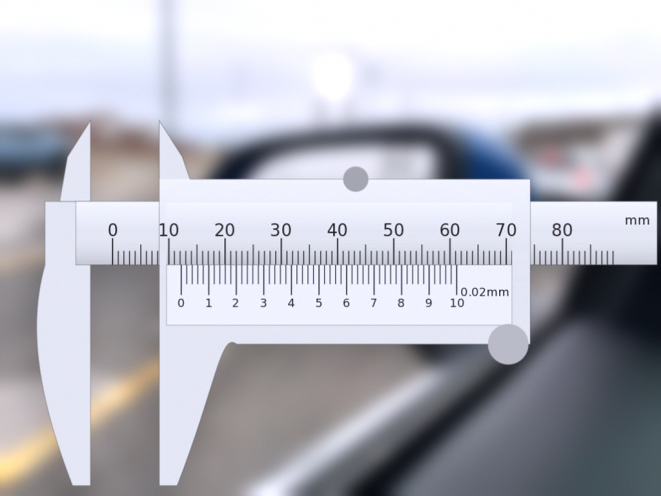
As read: 12.2mm
